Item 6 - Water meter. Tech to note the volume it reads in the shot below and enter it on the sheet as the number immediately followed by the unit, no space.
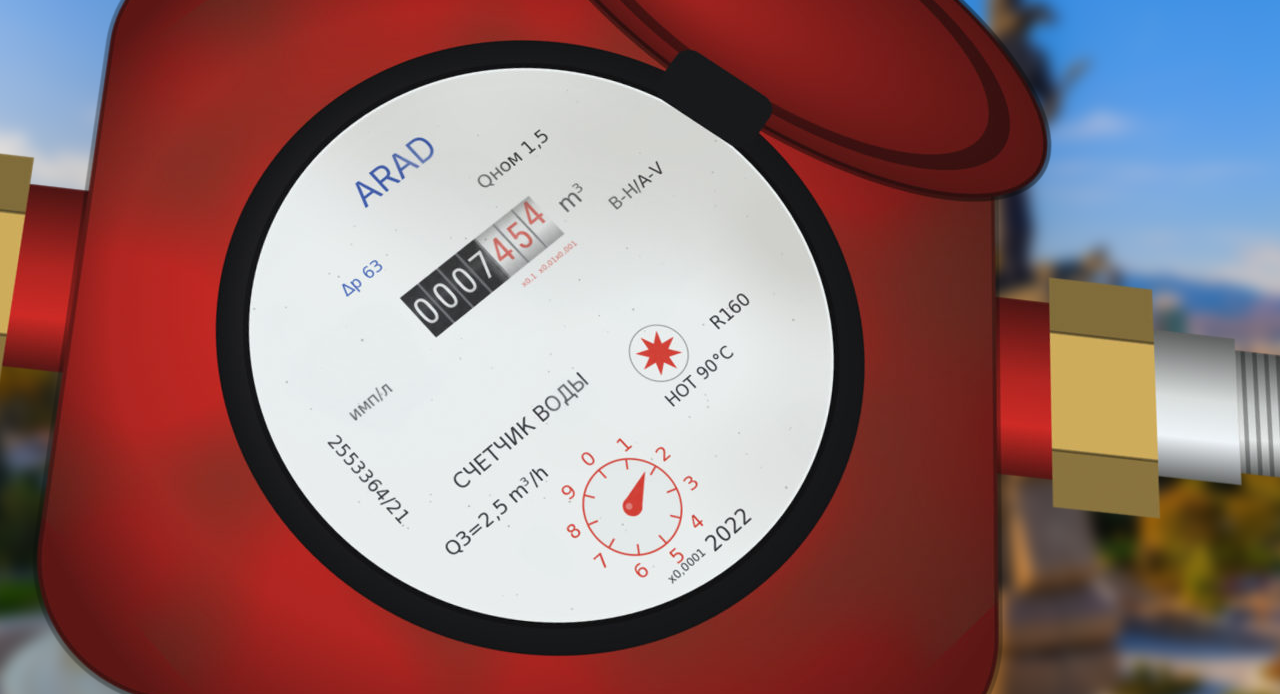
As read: 7.4541m³
